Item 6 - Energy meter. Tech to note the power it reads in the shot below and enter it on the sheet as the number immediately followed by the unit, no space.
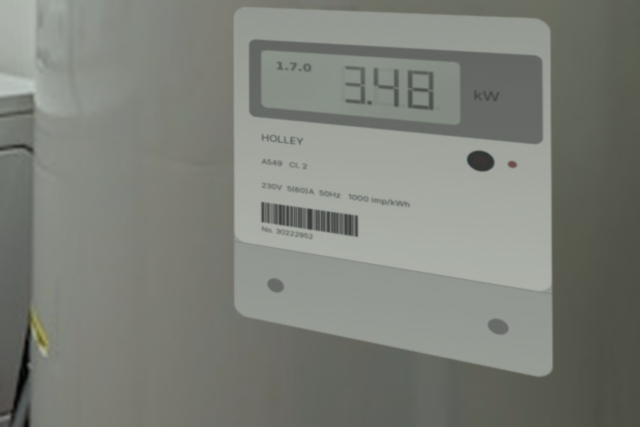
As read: 3.48kW
